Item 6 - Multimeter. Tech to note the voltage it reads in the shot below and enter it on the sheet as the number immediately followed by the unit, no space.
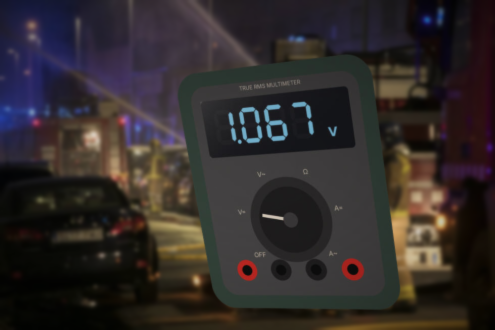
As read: 1.067V
